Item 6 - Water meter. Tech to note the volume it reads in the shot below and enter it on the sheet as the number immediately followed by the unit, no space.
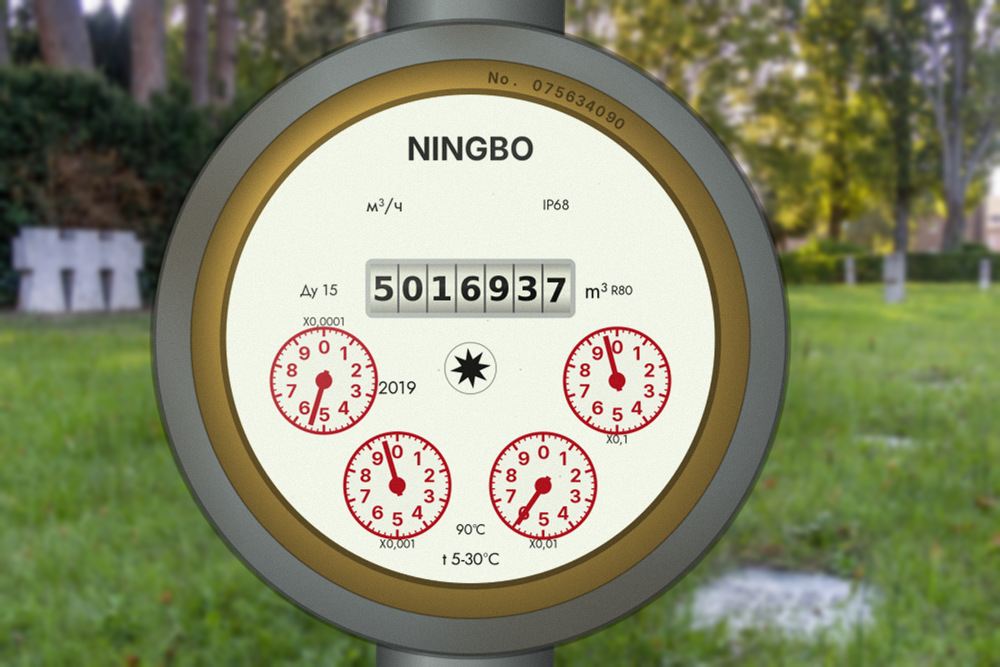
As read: 5016936.9595m³
